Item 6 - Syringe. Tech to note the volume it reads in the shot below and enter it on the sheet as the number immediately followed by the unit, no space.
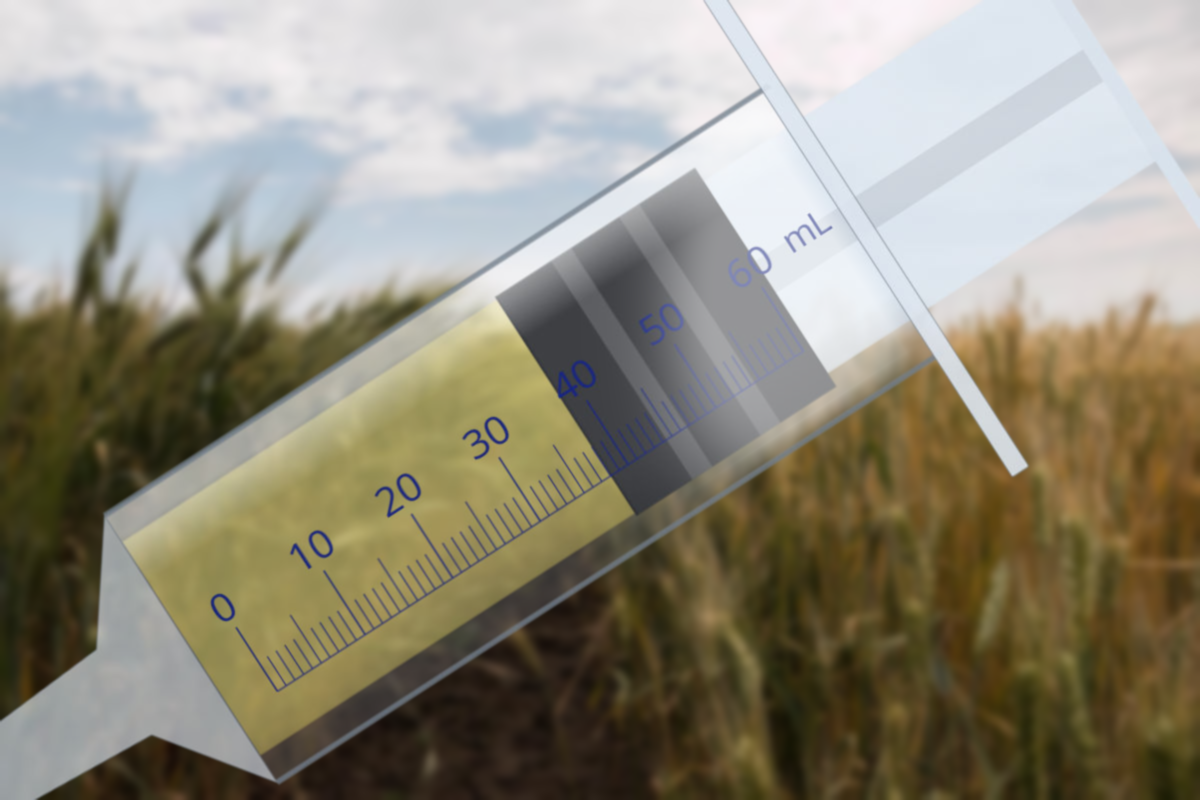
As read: 38mL
